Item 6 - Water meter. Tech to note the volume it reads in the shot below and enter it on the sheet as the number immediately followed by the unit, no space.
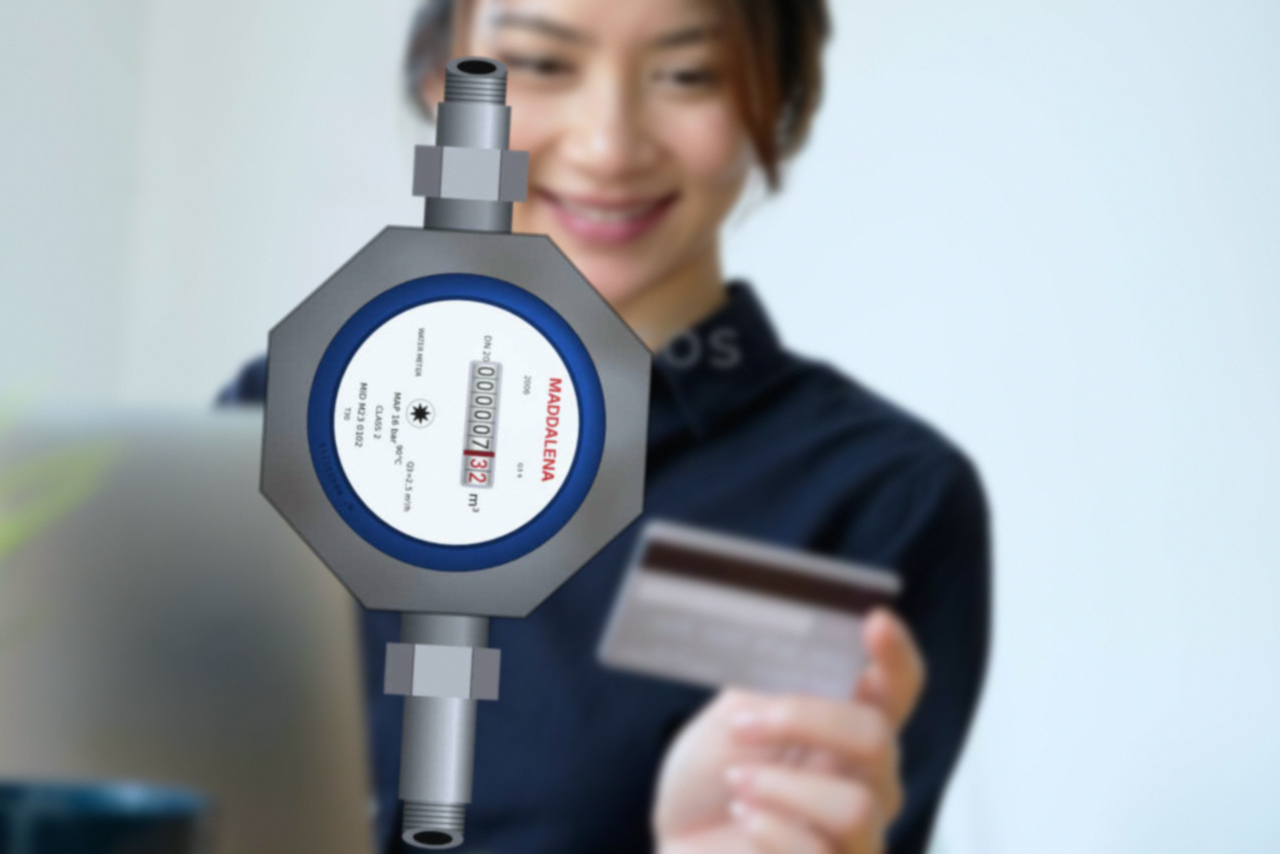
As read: 7.32m³
